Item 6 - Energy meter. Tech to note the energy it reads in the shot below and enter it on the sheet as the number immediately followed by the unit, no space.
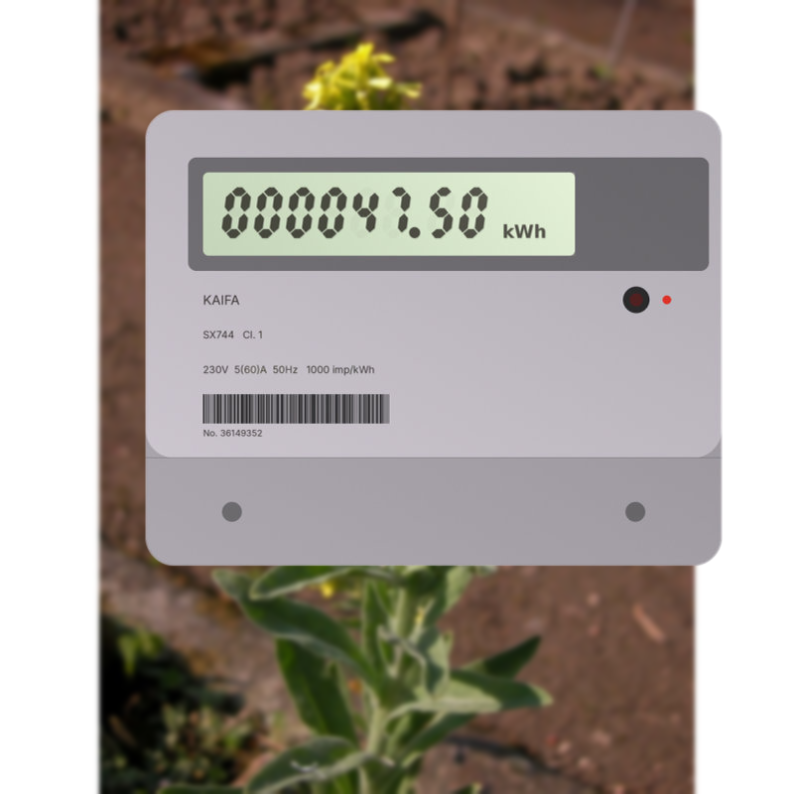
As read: 47.50kWh
